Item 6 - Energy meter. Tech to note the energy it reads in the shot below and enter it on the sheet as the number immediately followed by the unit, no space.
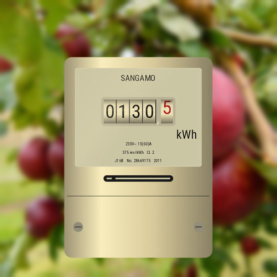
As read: 130.5kWh
